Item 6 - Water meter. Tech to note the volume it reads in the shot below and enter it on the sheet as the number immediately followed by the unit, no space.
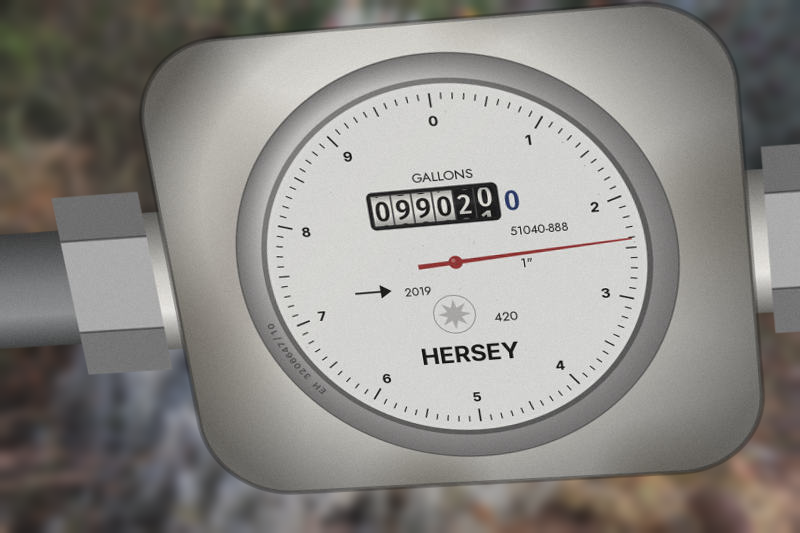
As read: 990202.4gal
